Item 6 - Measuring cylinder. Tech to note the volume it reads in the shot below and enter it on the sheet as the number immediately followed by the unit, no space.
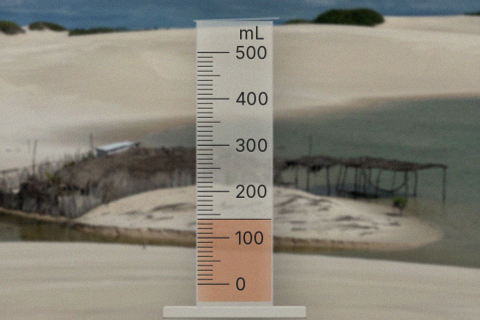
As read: 140mL
